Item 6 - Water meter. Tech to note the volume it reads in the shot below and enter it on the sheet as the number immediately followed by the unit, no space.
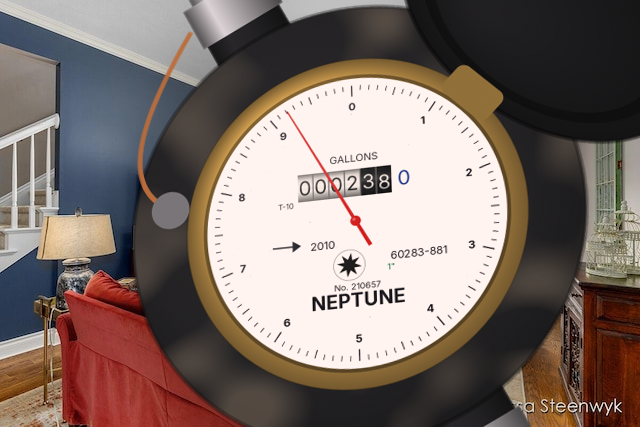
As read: 2379.2gal
